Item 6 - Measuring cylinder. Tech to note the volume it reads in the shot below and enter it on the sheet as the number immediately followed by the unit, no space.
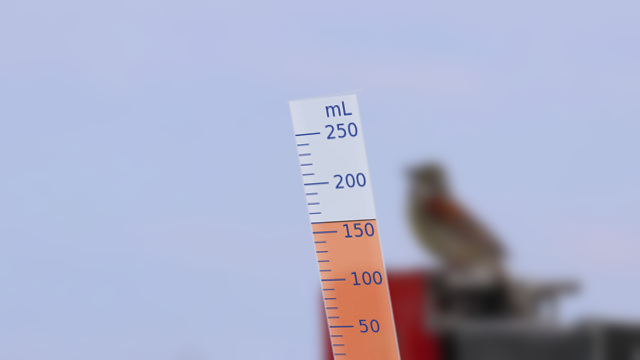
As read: 160mL
